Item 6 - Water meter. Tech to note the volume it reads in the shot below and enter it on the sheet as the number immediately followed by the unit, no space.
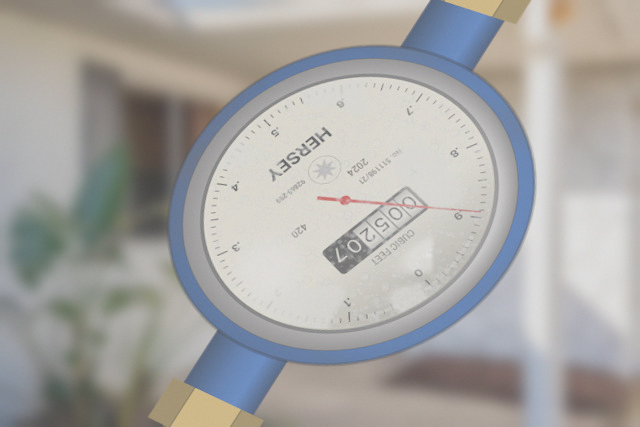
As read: 5206.89ft³
